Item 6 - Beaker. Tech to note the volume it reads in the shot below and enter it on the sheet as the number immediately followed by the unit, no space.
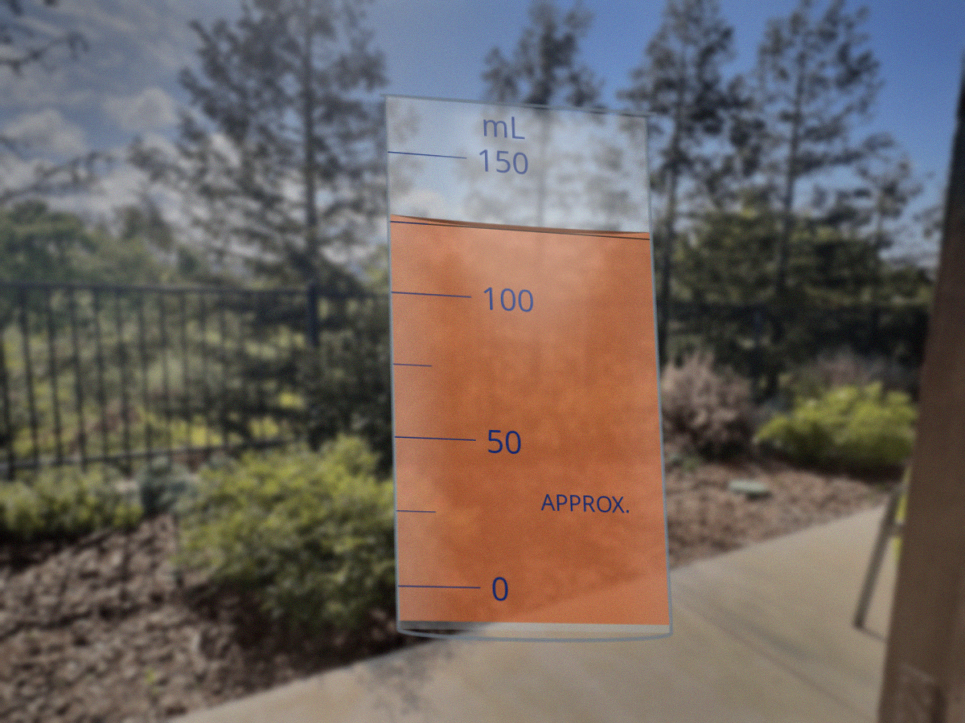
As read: 125mL
